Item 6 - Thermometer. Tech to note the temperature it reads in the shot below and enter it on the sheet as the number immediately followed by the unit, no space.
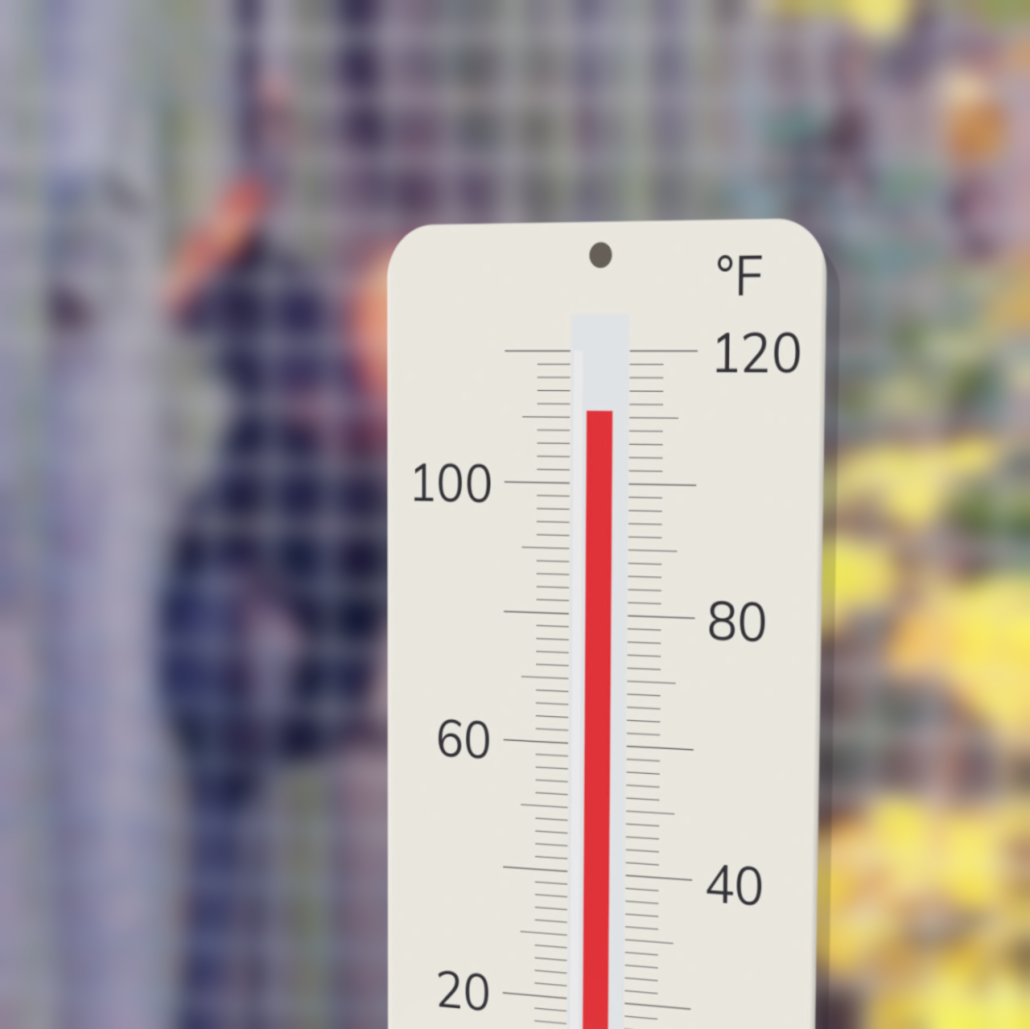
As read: 111°F
